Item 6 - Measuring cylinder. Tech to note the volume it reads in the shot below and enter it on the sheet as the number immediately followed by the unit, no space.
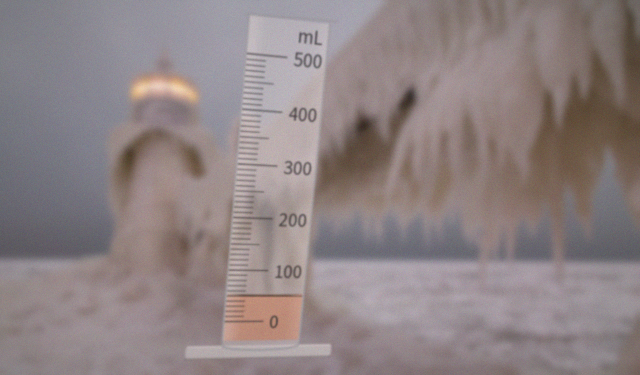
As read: 50mL
